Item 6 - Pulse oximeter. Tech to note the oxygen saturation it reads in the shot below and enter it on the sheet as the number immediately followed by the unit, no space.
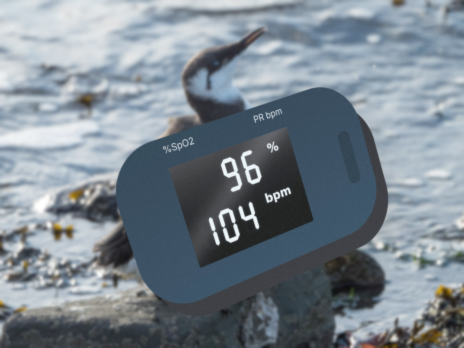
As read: 96%
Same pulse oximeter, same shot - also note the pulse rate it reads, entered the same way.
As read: 104bpm
